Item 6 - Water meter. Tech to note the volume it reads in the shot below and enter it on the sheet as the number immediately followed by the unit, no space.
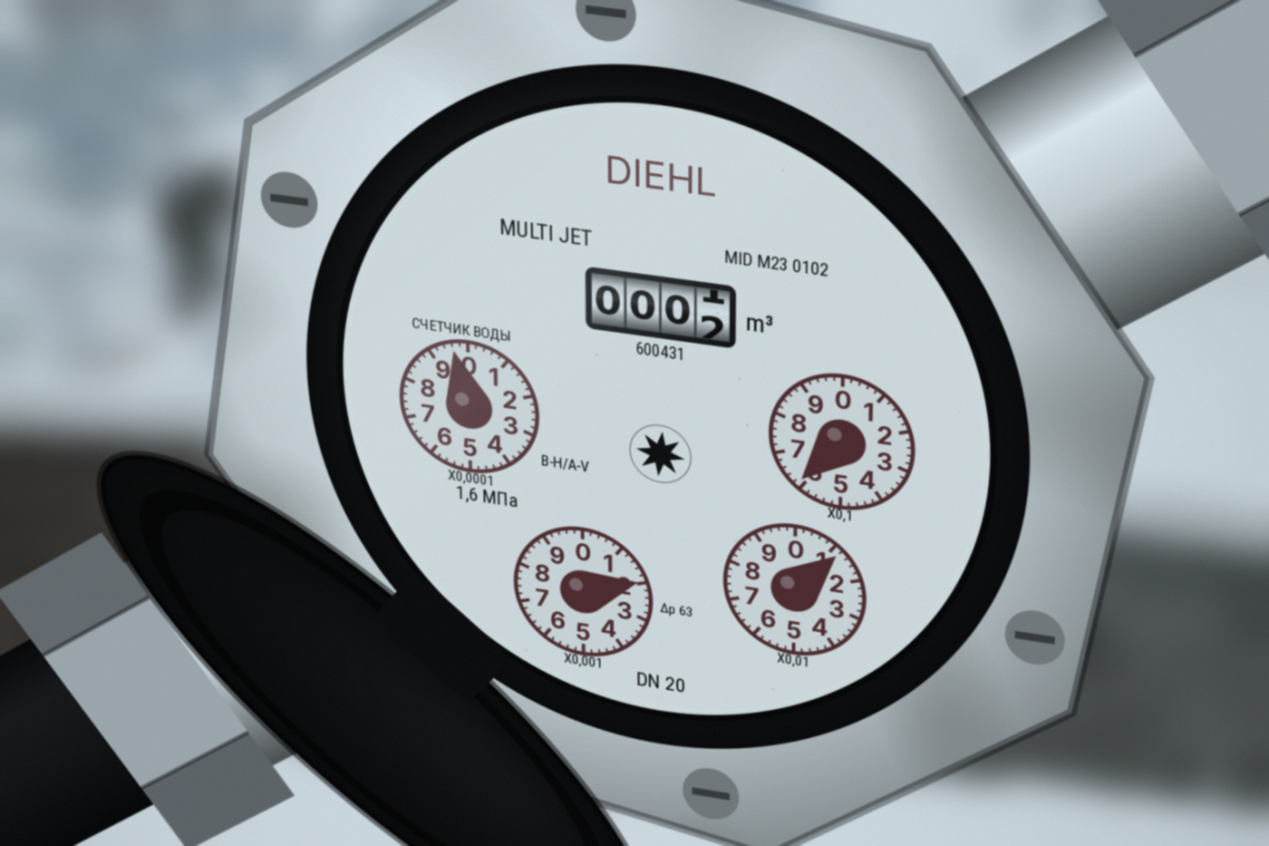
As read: 1.6119m³
